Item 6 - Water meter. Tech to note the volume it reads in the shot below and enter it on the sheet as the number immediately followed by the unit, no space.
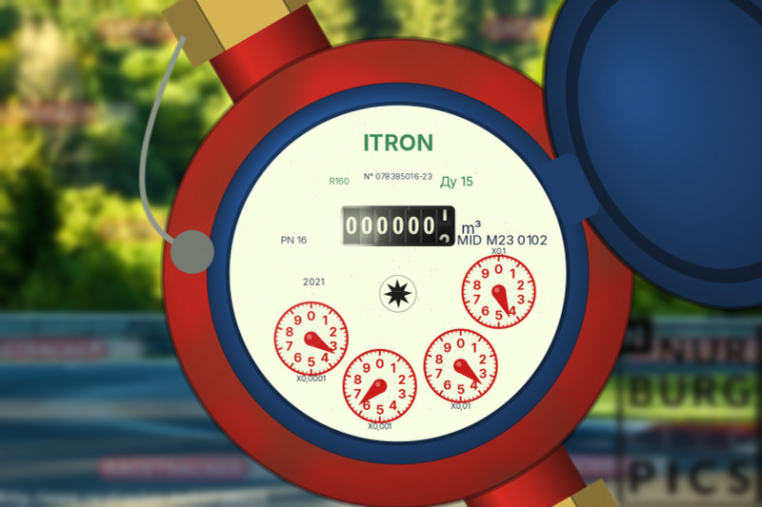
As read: 1.4363m³
